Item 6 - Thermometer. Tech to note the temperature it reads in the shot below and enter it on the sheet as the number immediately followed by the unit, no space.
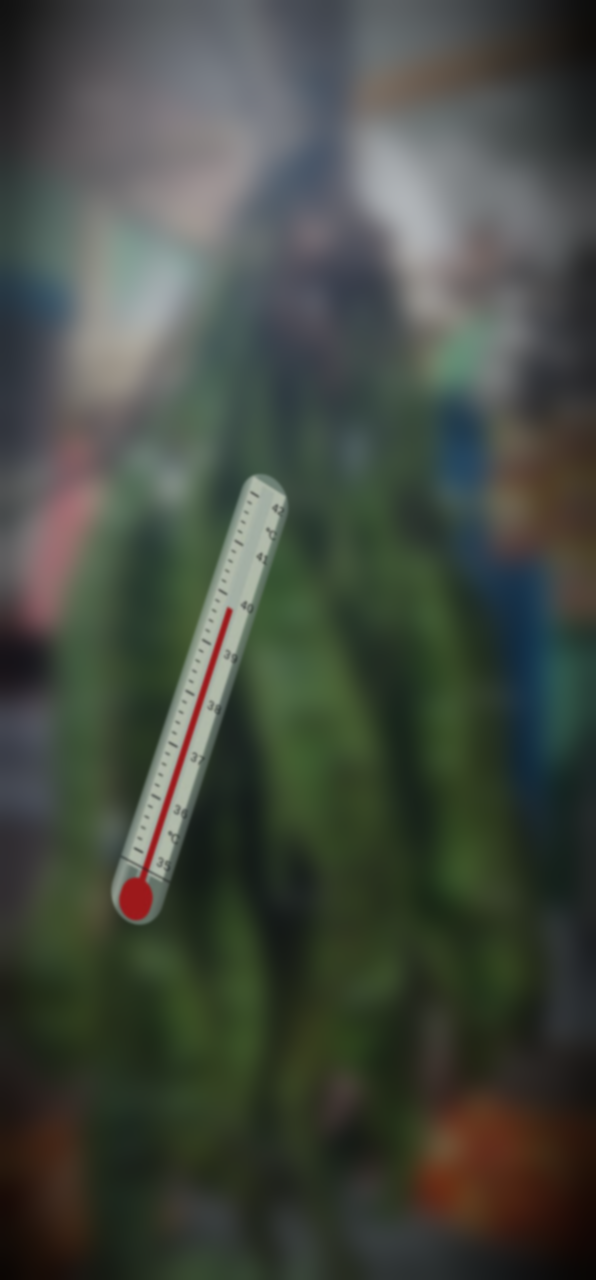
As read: 39.8°C
